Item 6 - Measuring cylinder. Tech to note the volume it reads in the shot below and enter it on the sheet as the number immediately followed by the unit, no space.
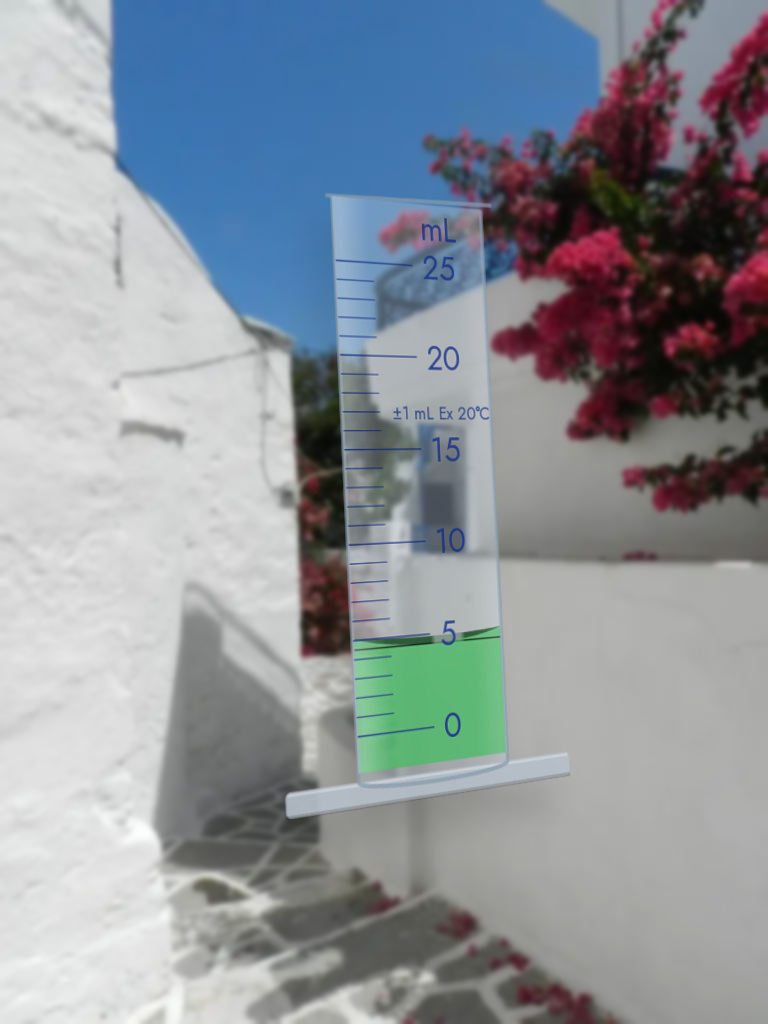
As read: 4.5mL
